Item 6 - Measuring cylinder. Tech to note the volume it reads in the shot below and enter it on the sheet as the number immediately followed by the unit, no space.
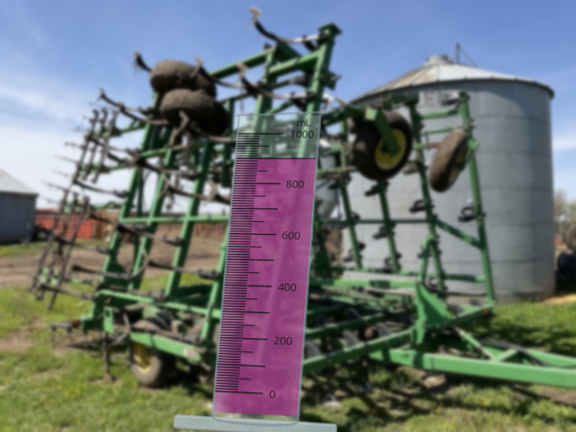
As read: 900mL
